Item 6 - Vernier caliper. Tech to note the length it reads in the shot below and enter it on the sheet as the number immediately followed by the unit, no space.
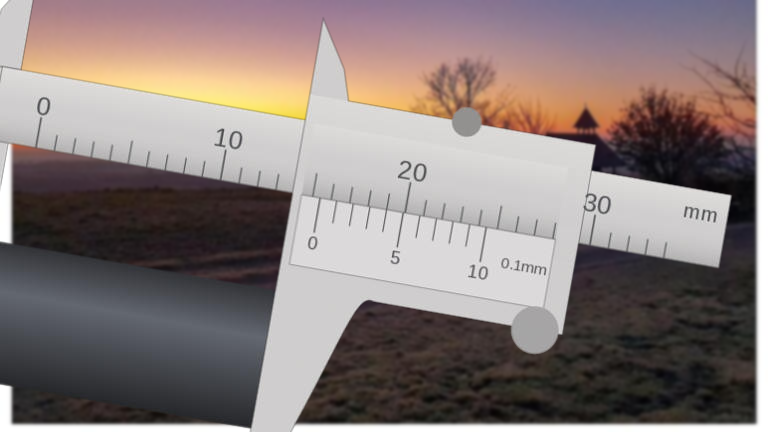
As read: 15.4mm
